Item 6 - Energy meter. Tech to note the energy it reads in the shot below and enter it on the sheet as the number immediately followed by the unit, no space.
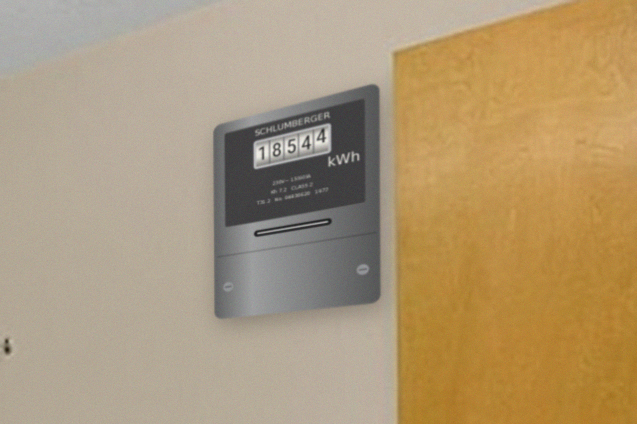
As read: 18544kWh
